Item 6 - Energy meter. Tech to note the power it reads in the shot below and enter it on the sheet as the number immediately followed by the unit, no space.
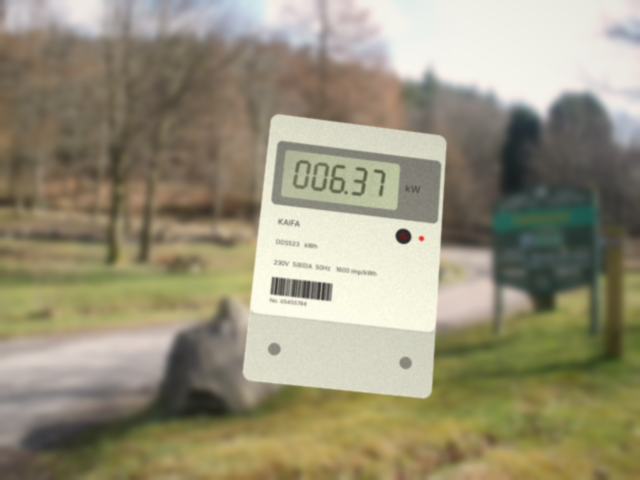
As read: 6.37kW
